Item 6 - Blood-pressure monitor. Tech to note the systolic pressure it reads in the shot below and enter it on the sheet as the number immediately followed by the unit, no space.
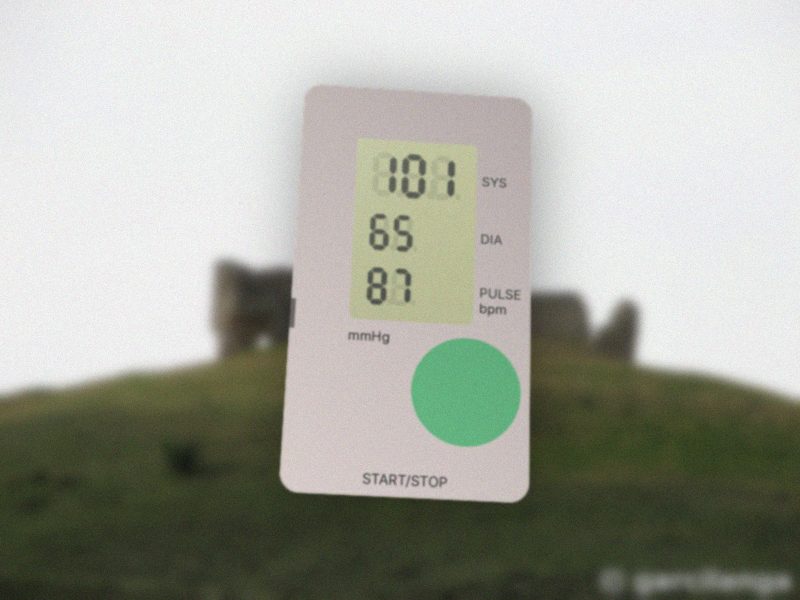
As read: 101mmHg
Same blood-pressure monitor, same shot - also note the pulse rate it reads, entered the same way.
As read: 87bpm
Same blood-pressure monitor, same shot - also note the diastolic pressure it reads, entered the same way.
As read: 65mmHg
